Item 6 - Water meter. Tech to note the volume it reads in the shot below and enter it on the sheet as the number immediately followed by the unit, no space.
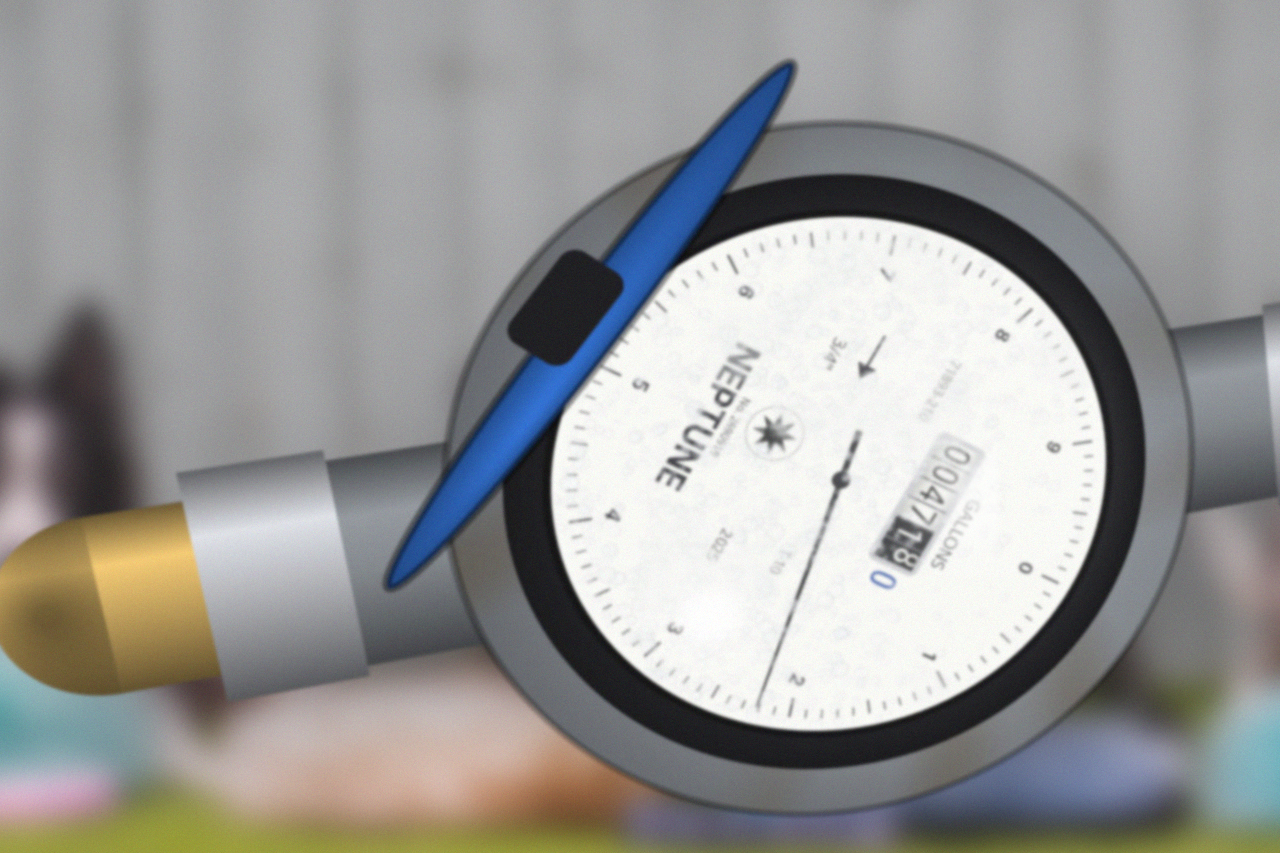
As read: 47182.2gal
